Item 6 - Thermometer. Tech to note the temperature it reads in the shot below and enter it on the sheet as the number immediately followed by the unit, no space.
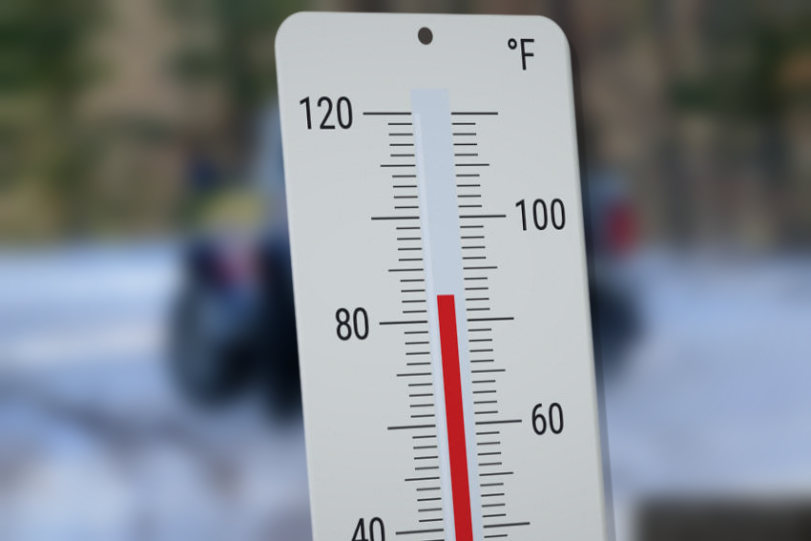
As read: 85°F
